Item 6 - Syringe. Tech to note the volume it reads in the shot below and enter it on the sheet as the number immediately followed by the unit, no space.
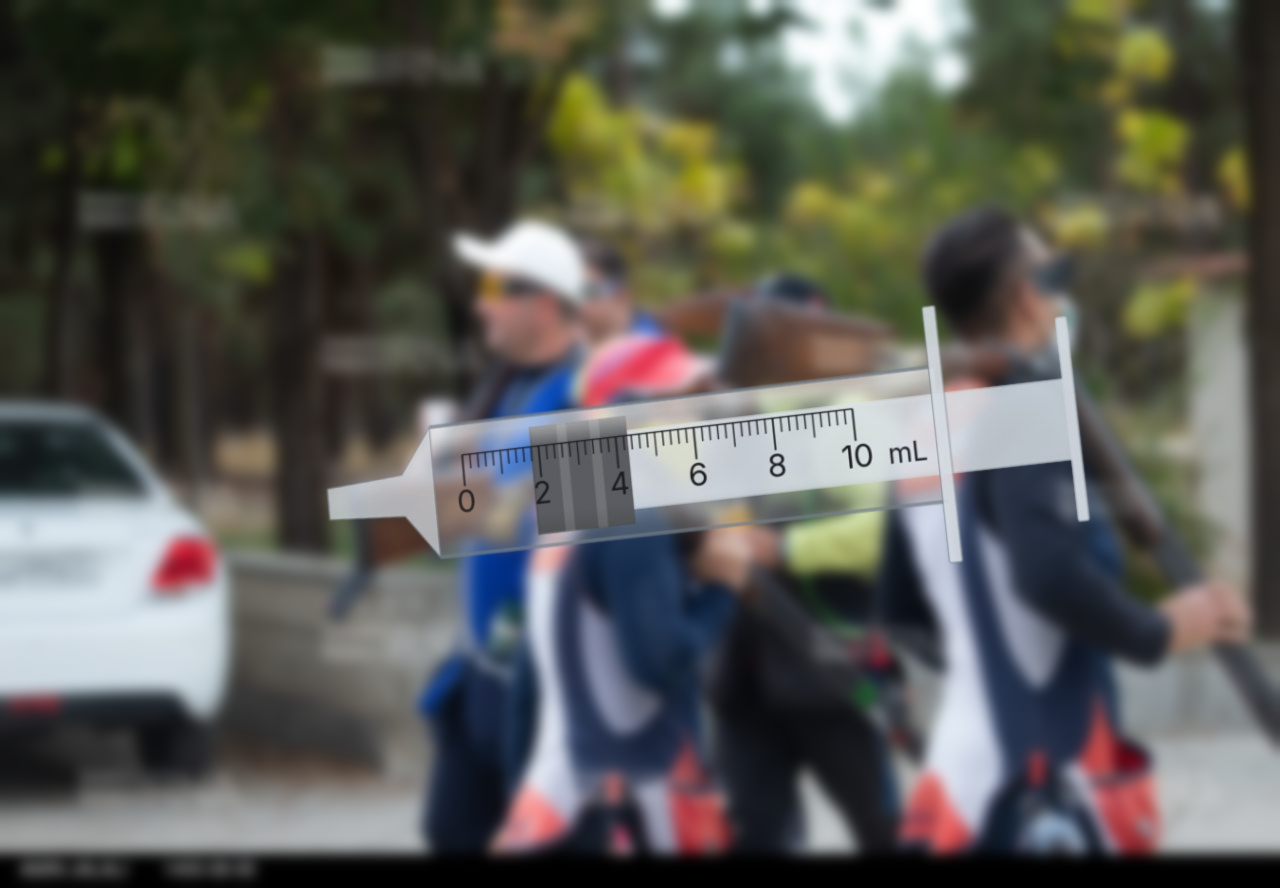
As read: 1.8mL
